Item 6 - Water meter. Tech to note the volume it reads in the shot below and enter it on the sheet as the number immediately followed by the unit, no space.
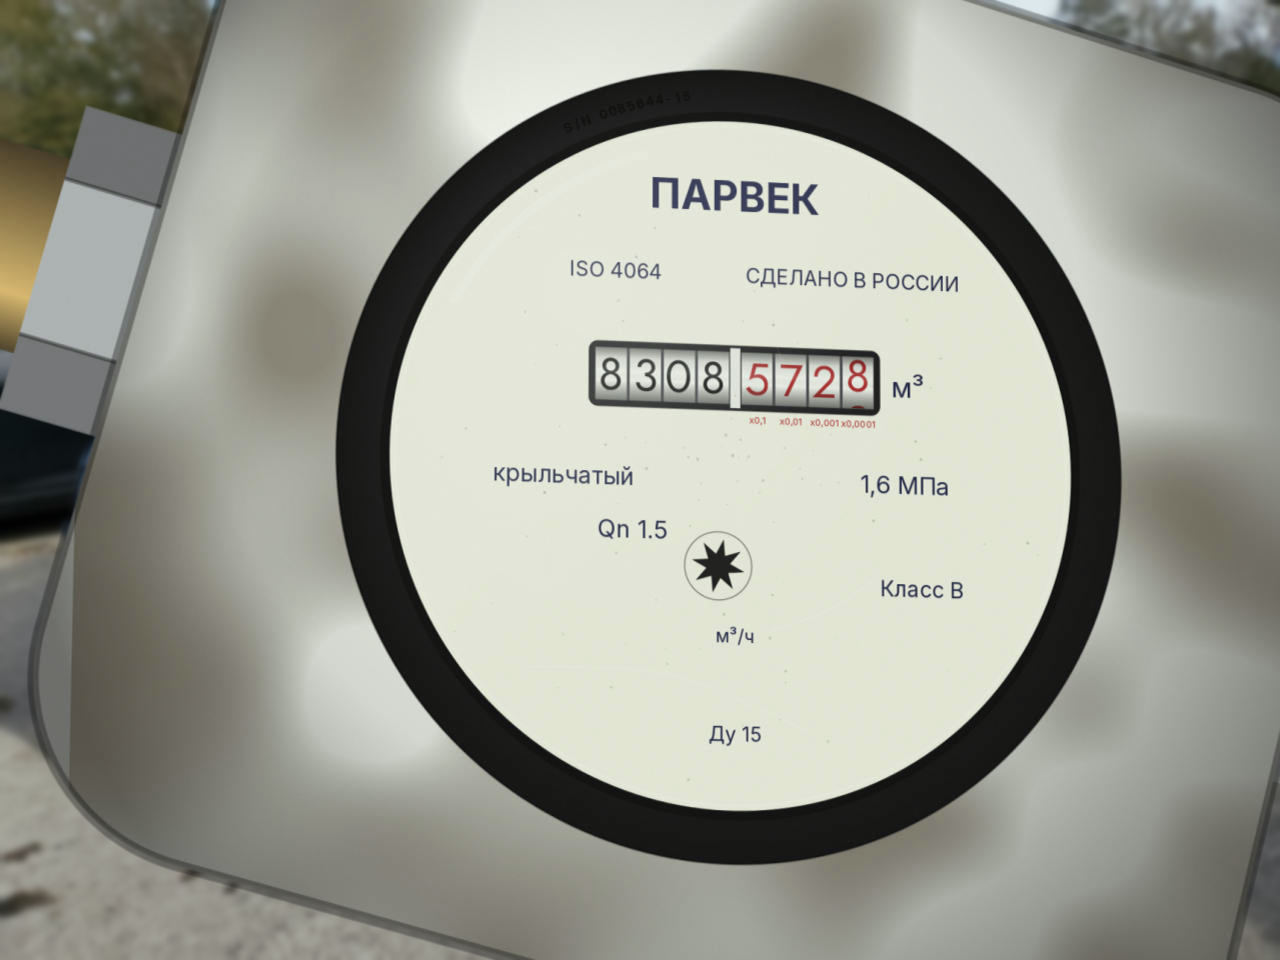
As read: 8308.5728m³
